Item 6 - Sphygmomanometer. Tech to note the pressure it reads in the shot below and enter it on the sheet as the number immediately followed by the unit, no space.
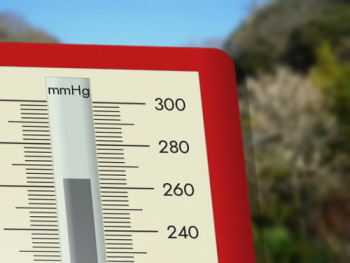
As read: 264mmHg
